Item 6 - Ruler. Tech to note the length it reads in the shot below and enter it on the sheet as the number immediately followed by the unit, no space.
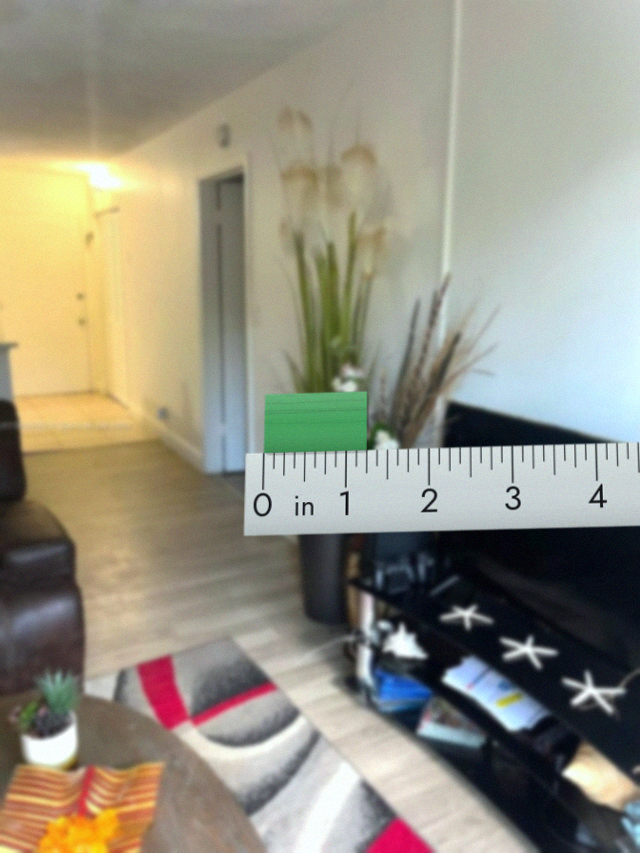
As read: 1.25in
